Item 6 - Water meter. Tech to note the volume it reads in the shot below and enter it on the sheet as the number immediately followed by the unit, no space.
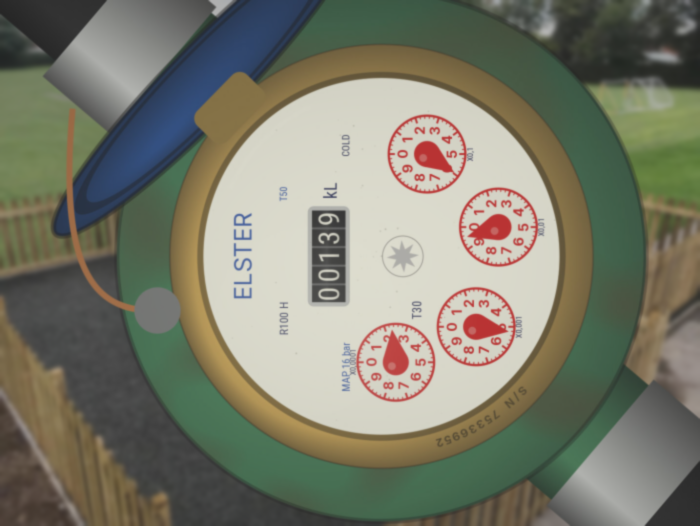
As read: 139.5952kL
